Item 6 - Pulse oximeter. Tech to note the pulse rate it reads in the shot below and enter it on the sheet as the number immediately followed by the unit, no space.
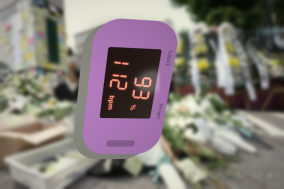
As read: 112bpm
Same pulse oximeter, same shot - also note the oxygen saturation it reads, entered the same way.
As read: 93%
